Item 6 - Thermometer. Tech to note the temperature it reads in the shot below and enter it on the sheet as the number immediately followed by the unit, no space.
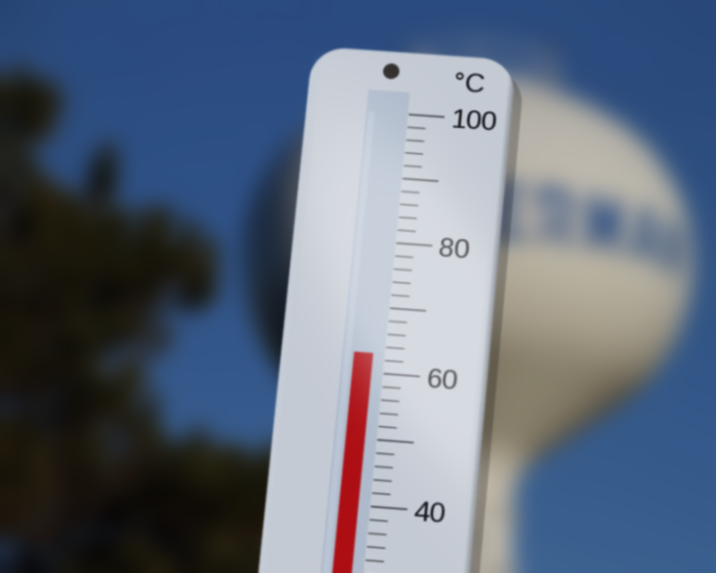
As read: 63°C
